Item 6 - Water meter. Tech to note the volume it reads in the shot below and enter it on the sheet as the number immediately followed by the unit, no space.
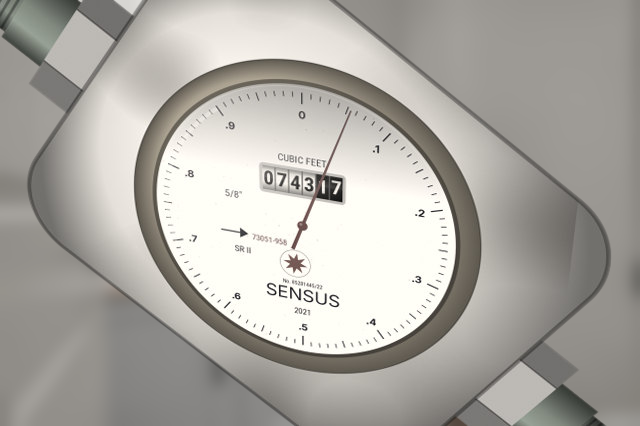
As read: 74317.05ft³
